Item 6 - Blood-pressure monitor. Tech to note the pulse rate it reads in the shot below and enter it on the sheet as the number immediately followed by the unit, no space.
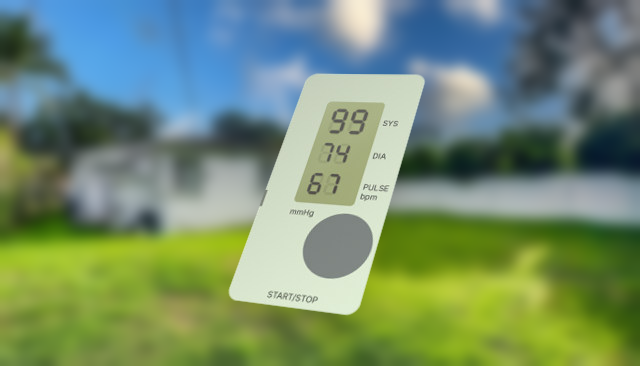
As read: 67bpm
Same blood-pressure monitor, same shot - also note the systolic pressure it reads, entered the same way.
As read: 99mmHg
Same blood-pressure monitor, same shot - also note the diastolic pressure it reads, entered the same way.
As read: 74mmHg
